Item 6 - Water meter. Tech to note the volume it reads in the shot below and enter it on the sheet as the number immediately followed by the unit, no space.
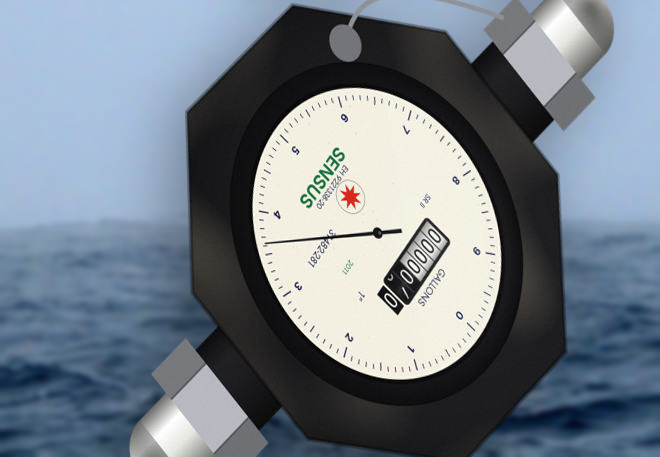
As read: 73.6gal
